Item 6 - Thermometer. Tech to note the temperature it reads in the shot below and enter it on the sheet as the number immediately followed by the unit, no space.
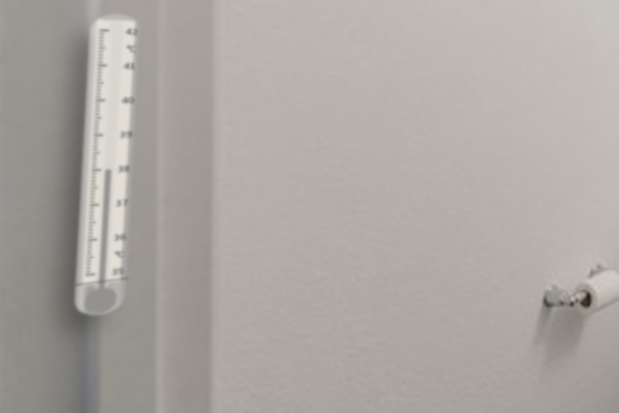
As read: 38°C
